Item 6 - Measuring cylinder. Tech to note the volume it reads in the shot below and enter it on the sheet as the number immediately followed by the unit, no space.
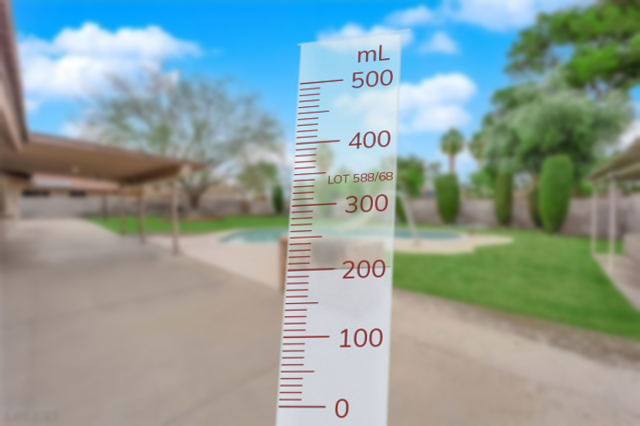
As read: 200mL
